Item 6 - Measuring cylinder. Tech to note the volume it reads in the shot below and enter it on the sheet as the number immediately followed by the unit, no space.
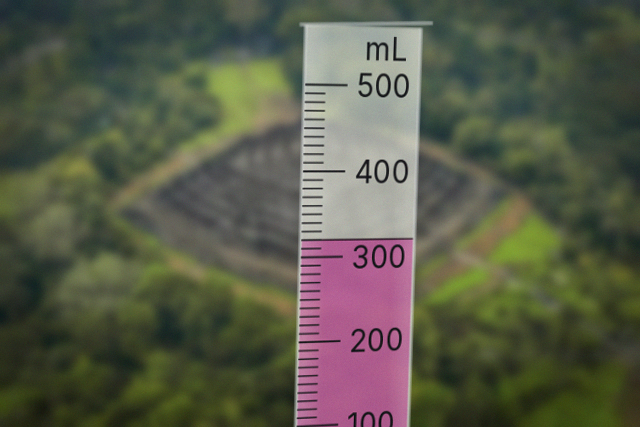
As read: 320mL
